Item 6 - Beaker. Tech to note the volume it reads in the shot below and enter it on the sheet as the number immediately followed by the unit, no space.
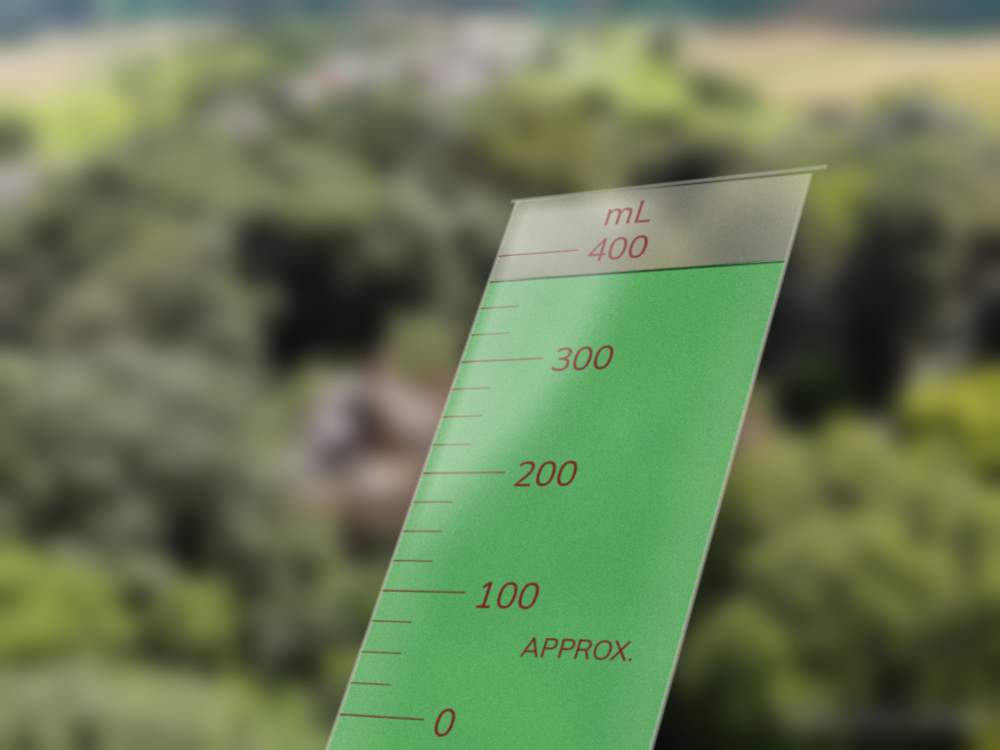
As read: 375mL
